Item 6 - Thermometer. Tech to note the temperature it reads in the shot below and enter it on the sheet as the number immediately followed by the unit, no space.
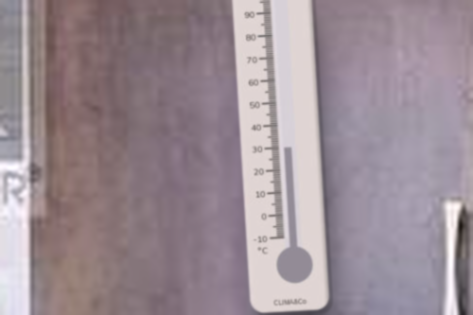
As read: 30°C
